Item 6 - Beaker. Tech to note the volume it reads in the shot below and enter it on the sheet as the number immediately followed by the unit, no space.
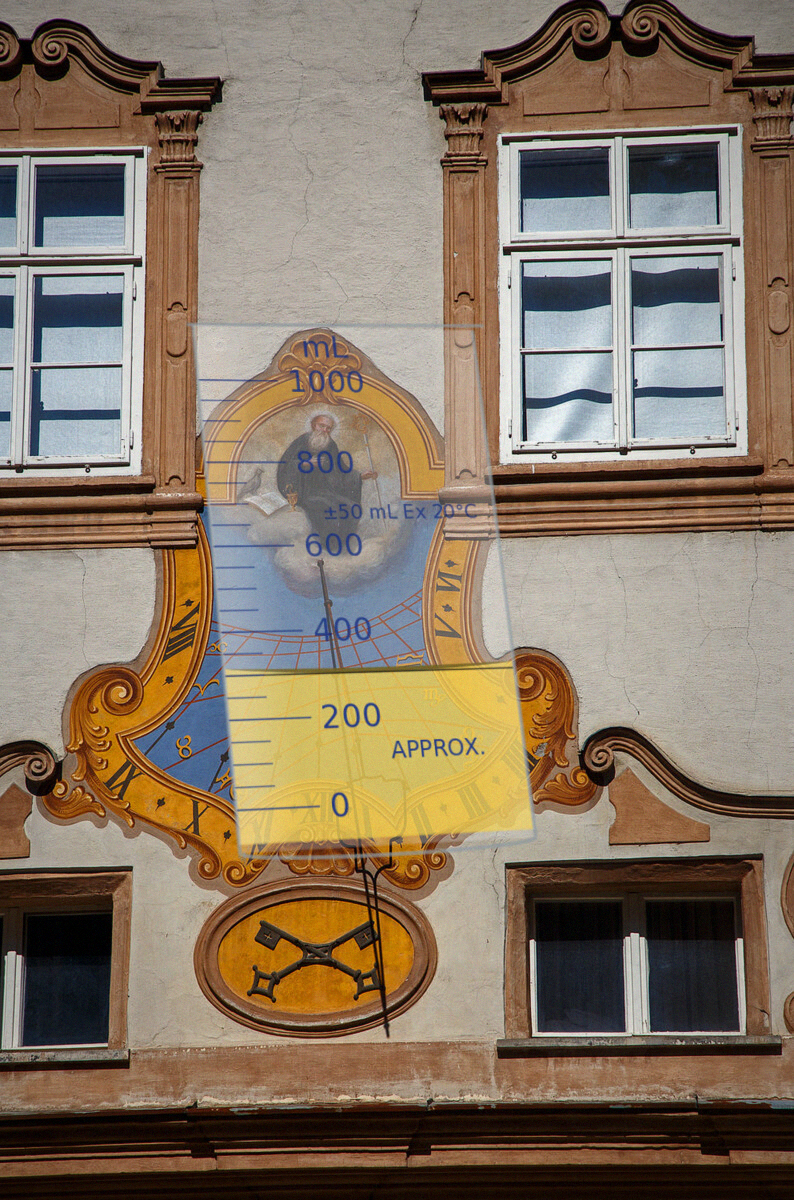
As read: 300mL
